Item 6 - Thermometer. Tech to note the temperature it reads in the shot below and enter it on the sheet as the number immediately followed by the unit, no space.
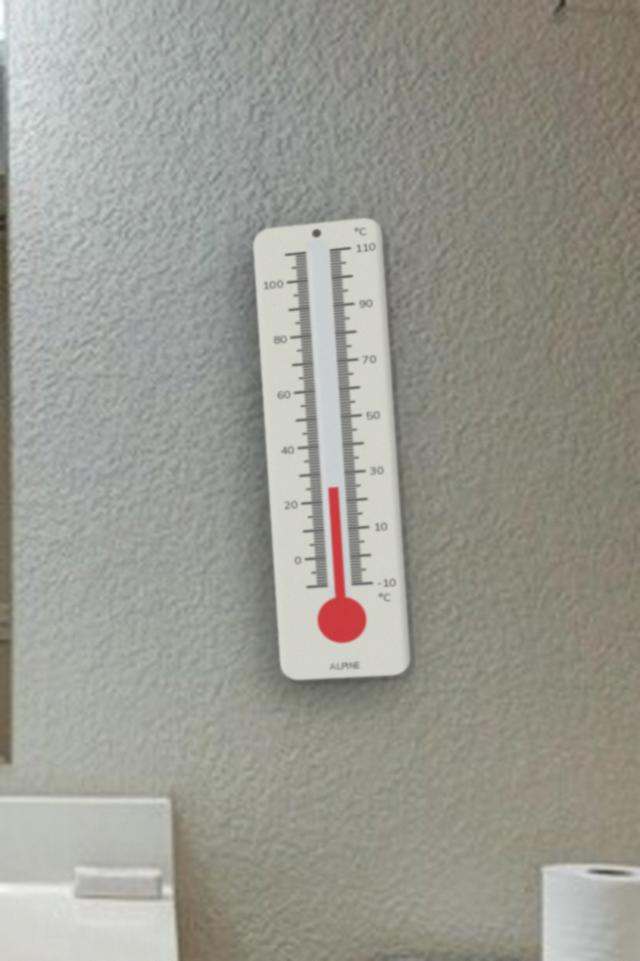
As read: 25°C
